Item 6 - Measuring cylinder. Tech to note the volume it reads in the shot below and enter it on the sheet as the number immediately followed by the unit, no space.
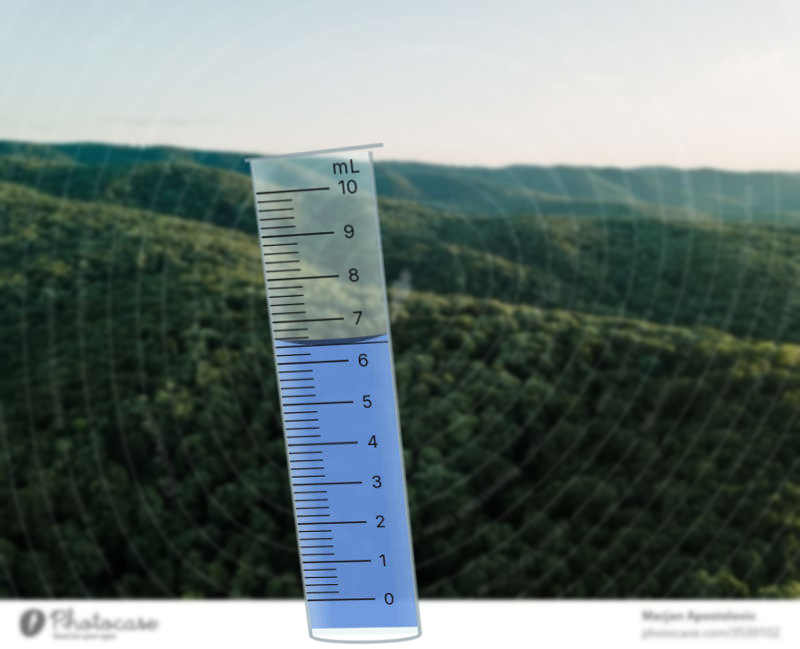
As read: 6.4mL
